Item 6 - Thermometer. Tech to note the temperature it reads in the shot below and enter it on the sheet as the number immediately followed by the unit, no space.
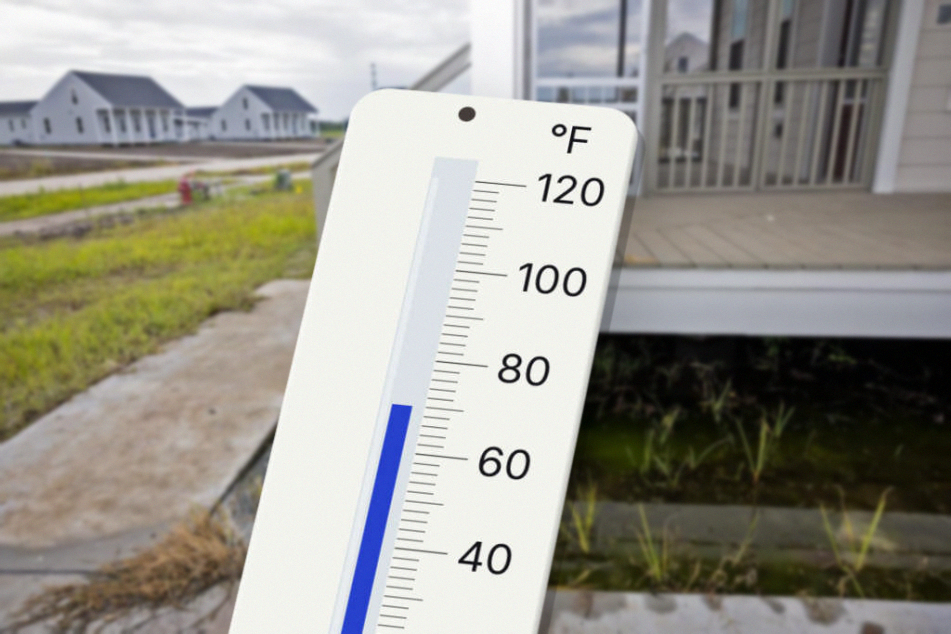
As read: 70°F
